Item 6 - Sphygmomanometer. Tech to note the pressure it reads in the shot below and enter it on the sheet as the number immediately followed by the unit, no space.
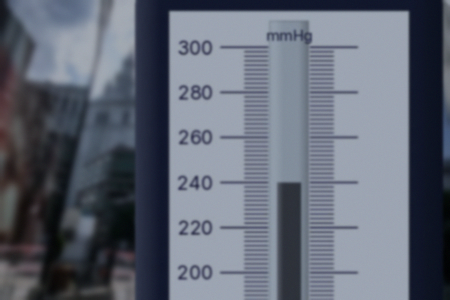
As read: 240mmHg
